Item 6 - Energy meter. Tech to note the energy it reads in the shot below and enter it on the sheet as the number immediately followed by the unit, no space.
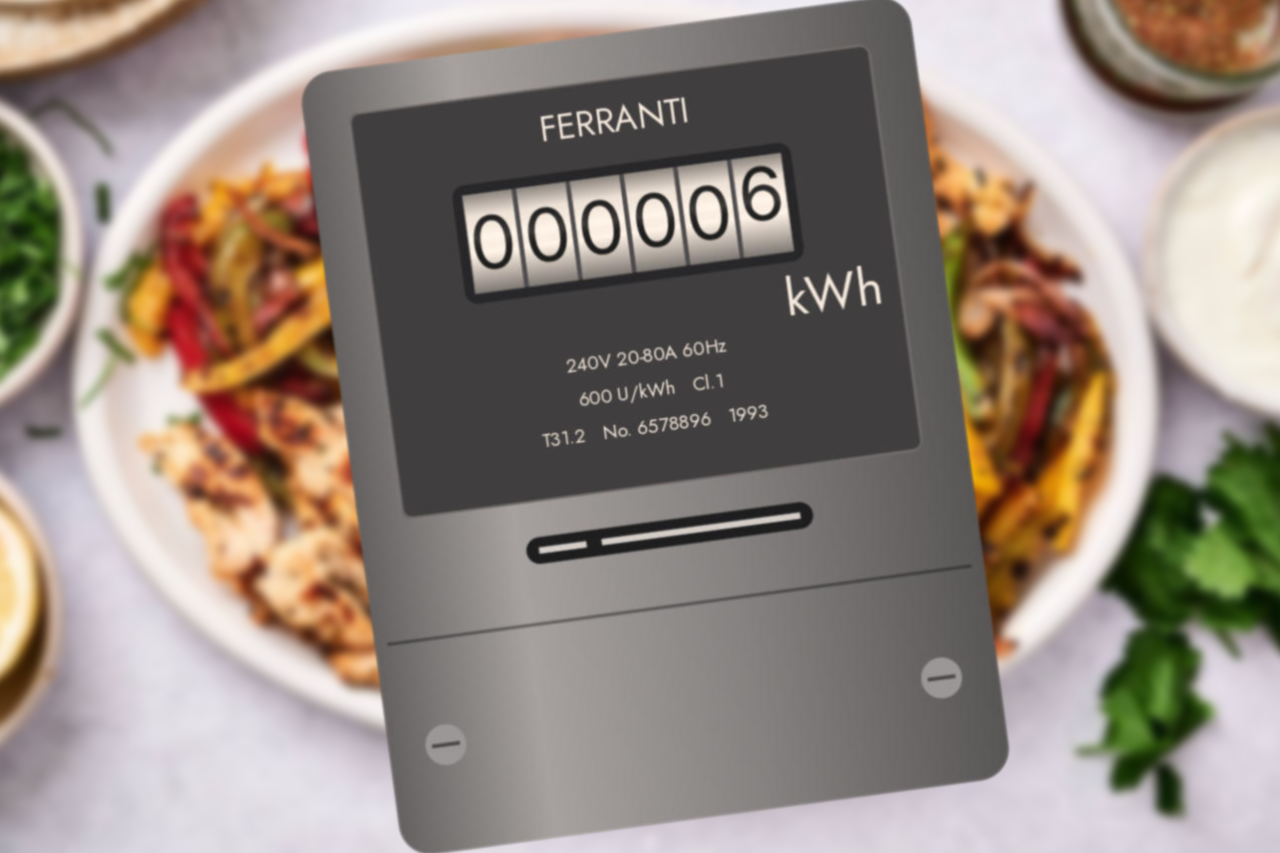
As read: 6kWh
